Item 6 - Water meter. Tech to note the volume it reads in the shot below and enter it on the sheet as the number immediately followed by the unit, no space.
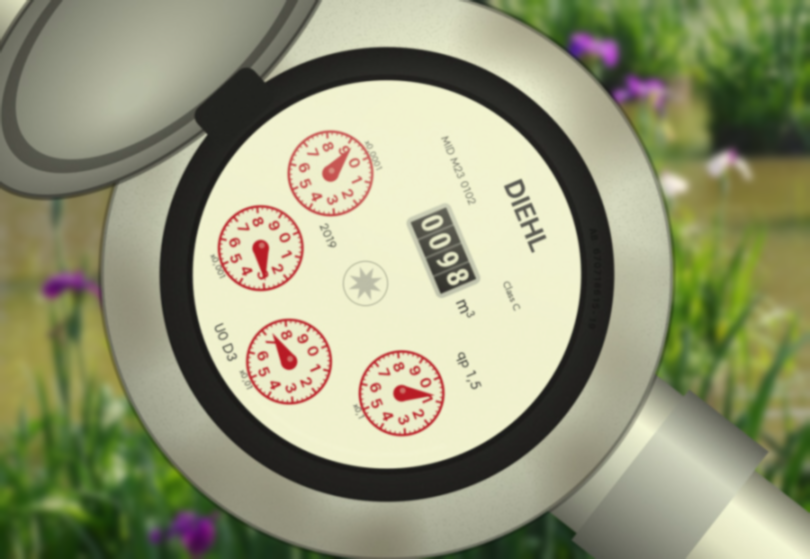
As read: 98.0729m³
